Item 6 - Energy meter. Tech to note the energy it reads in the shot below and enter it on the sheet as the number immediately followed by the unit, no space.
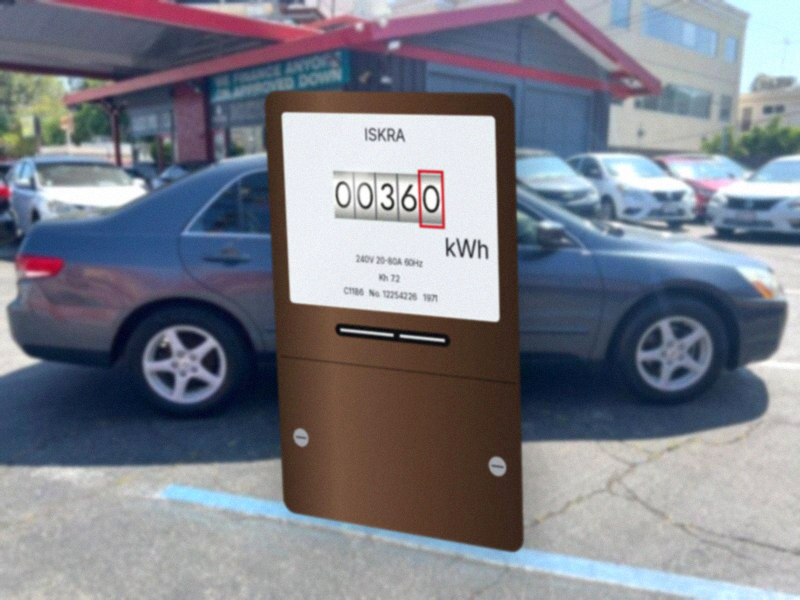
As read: 36.0kWh
